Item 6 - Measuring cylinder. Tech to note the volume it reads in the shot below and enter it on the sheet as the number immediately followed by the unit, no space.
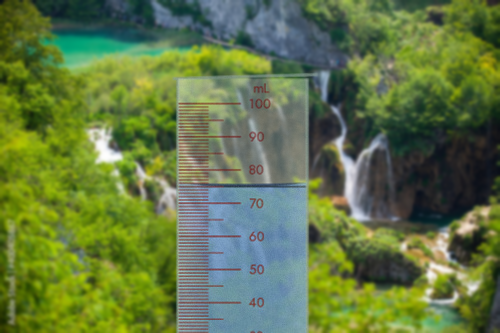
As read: 75mL
